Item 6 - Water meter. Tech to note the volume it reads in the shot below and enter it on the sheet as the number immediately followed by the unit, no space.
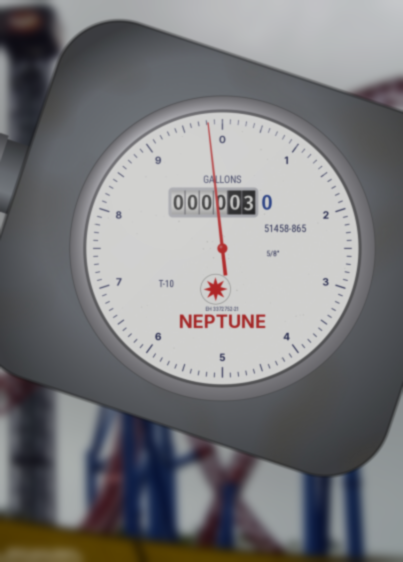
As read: 29.8gal
